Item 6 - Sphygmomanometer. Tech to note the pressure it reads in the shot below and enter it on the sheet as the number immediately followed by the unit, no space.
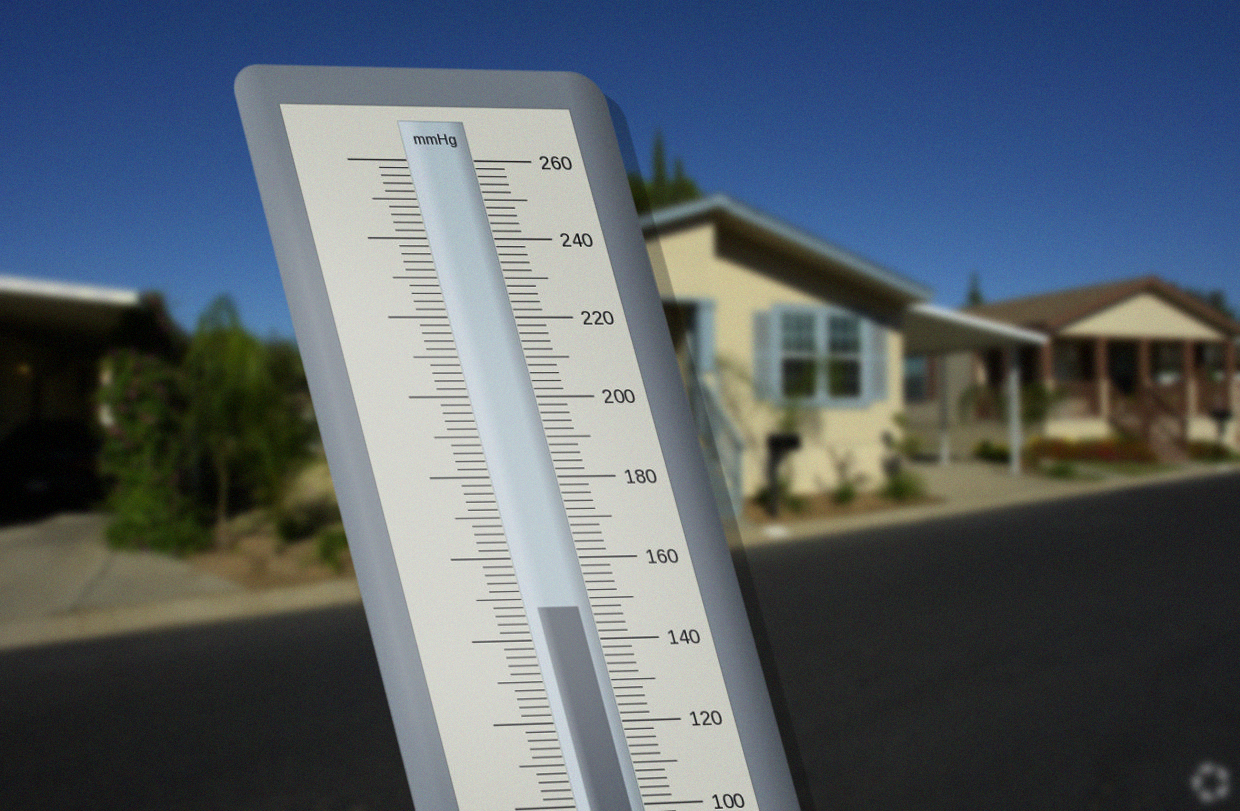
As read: 148mmHg
